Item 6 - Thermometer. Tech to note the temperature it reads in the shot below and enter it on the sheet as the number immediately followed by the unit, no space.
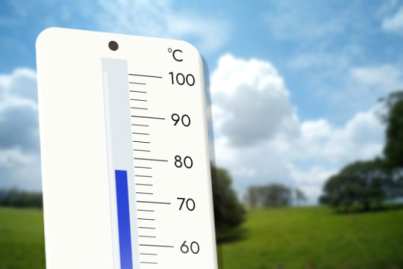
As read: 77°C
